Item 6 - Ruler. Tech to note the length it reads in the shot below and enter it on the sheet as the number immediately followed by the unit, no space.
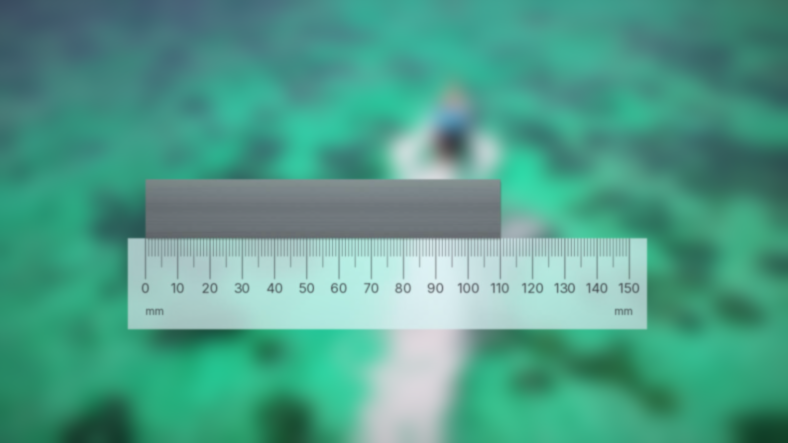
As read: 110mm
